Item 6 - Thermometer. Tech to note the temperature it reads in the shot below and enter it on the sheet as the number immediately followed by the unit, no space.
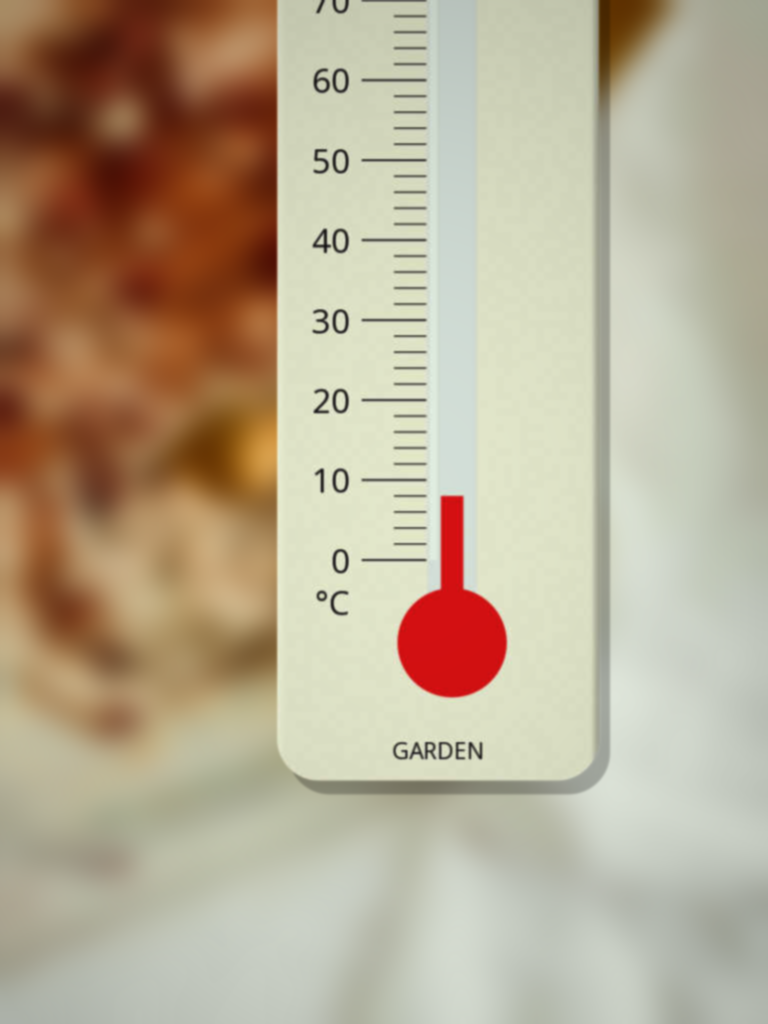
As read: 8°C
